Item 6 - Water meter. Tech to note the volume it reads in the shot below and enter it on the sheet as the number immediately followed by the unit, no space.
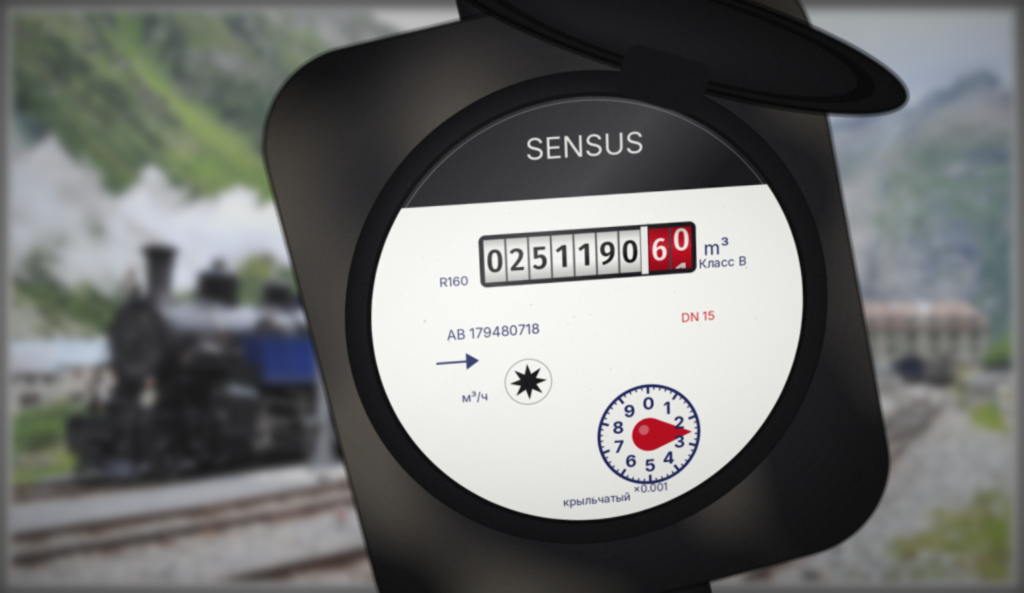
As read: 251190.602m³
